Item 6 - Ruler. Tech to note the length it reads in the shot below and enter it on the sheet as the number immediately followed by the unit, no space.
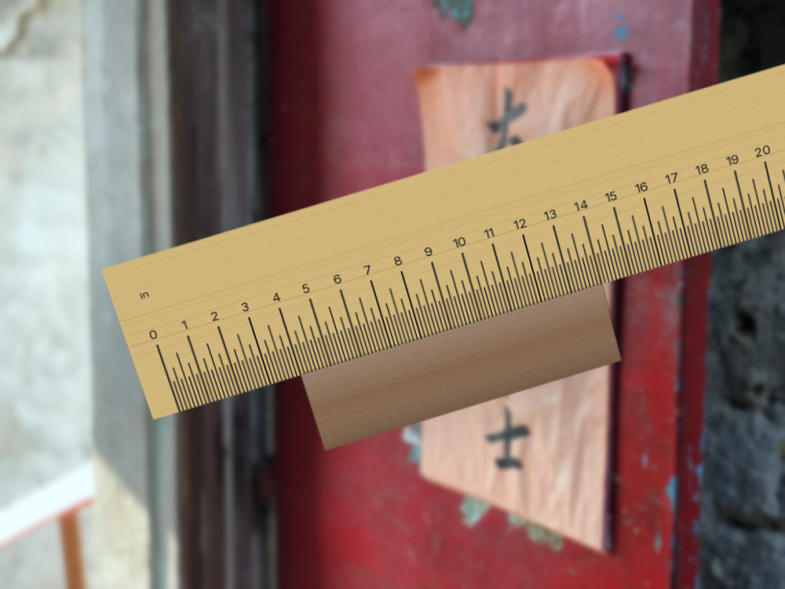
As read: 10in
